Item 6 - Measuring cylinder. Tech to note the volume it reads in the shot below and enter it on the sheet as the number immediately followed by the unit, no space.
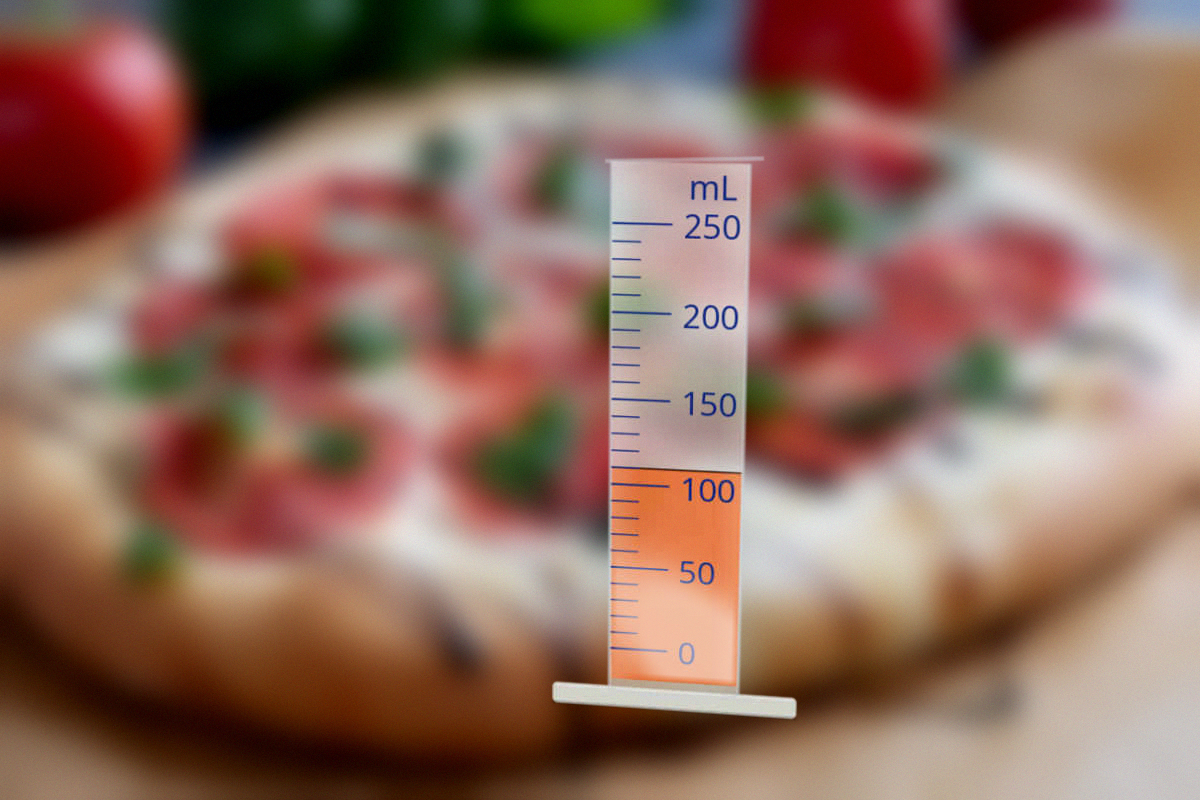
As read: 110mL
